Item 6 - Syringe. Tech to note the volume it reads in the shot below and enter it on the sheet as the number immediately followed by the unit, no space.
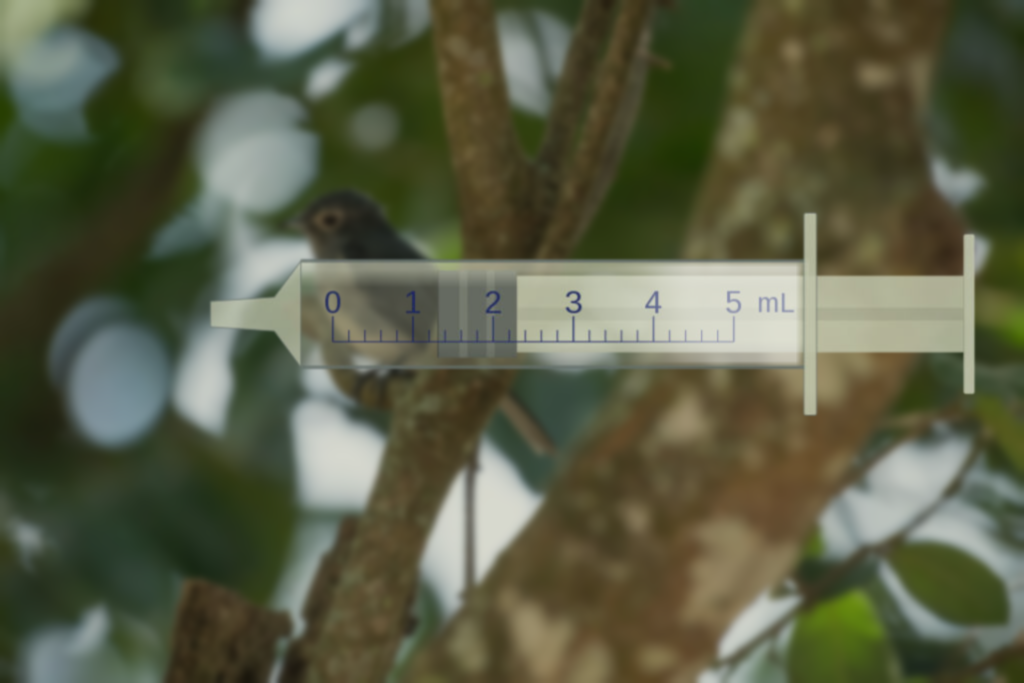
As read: 1.3mL
